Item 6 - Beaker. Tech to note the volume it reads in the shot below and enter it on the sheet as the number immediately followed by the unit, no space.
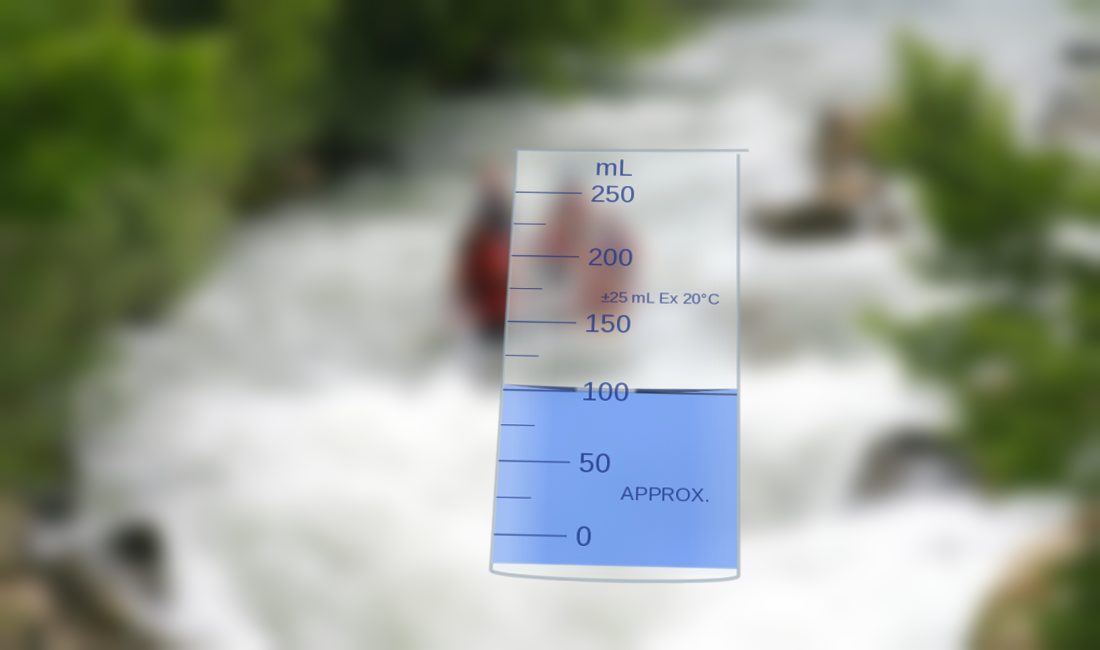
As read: 100mL
